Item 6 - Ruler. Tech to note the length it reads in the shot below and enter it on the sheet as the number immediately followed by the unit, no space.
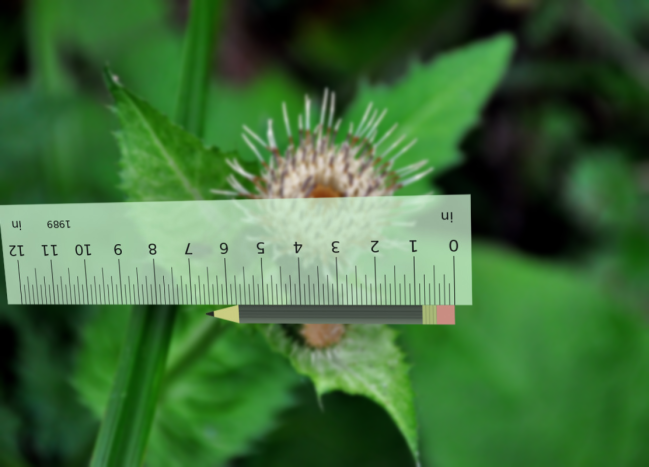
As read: 6.625in
